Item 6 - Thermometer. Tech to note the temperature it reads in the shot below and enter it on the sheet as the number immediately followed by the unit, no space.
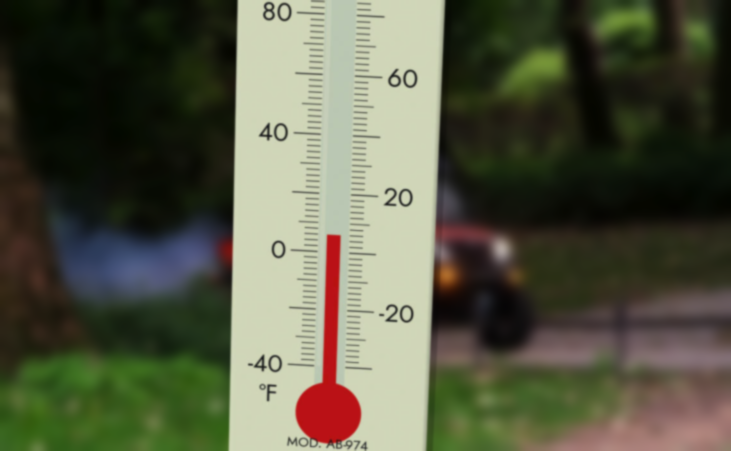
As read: 6°F
